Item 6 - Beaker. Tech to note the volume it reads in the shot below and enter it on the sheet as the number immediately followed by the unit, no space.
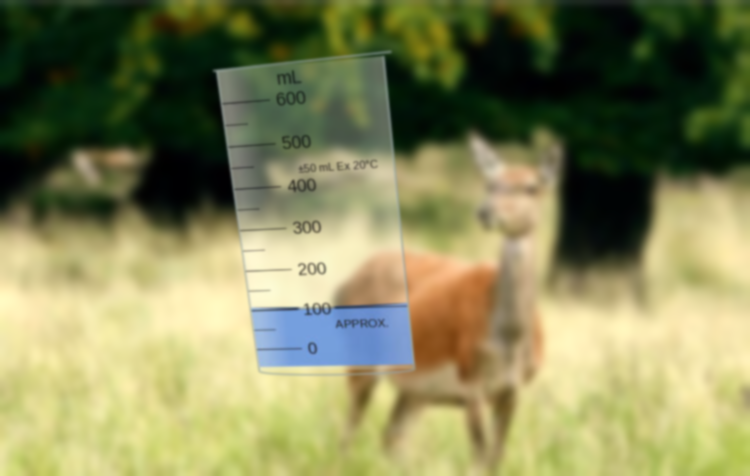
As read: 100mL
